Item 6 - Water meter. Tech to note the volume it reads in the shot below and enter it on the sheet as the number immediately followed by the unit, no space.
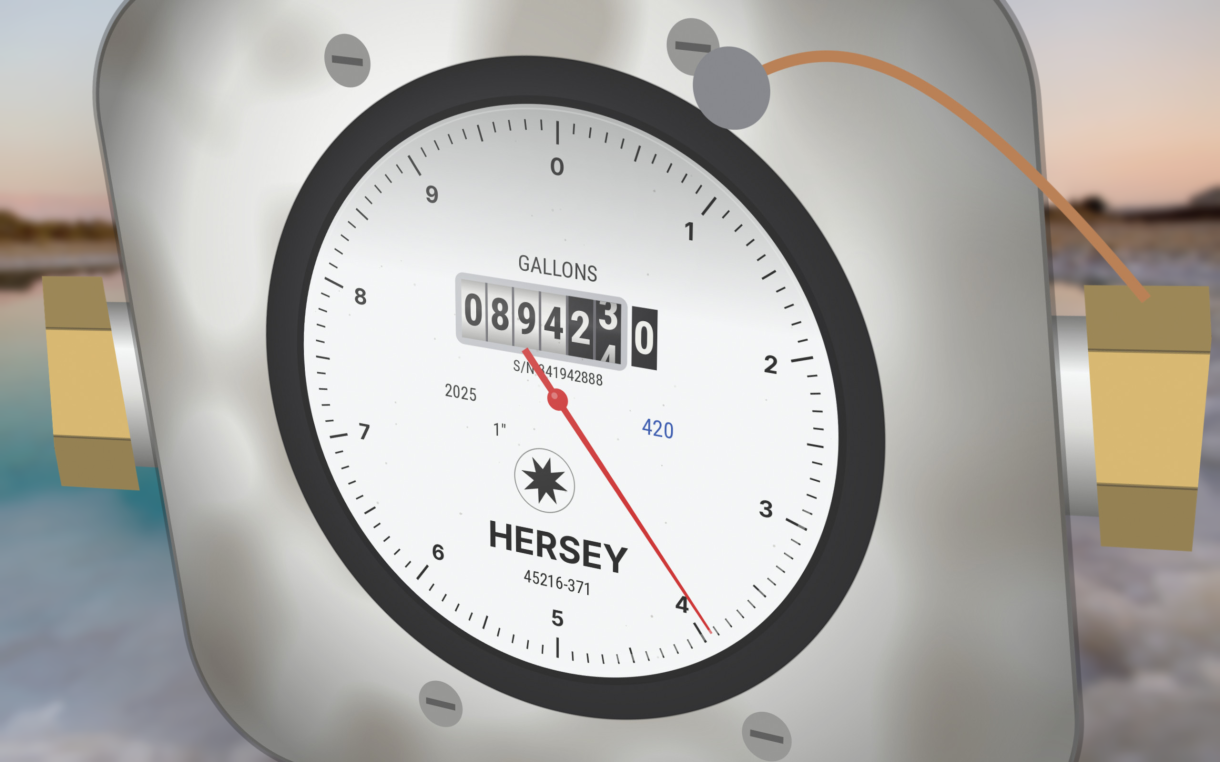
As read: 894233.9gal
